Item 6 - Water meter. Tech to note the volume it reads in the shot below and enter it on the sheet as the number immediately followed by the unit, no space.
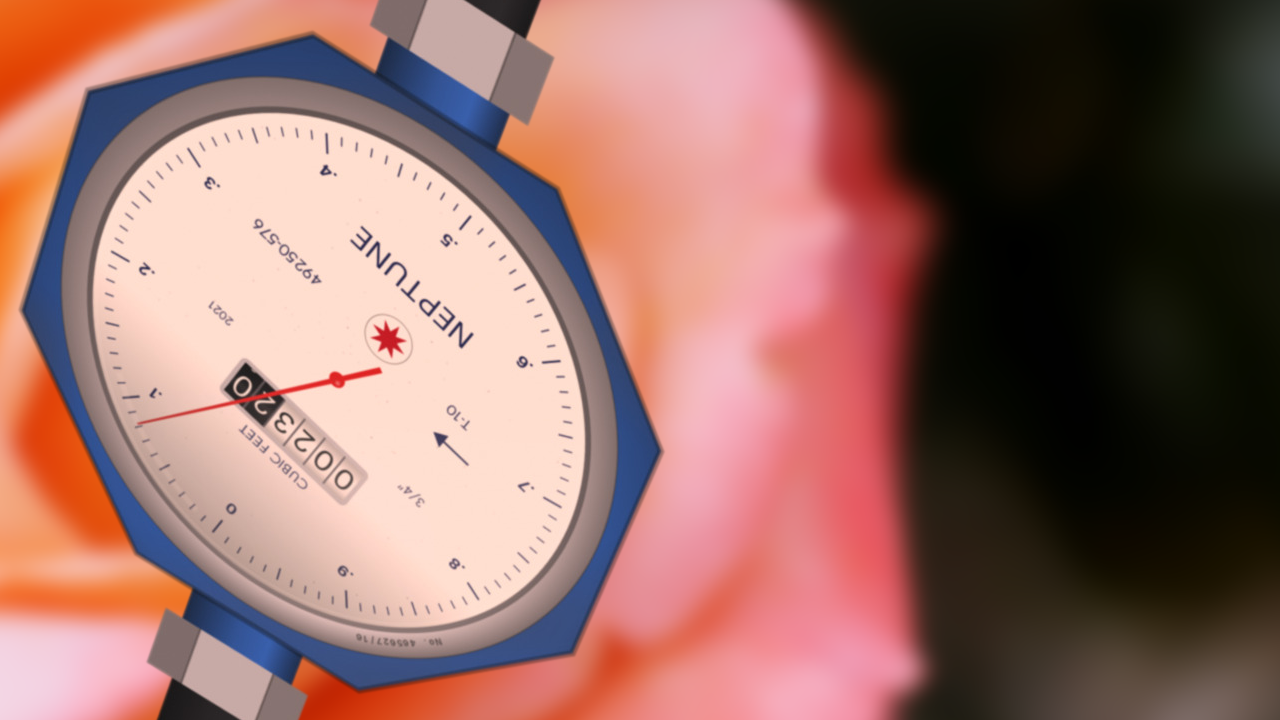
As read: 2320.08ft³
